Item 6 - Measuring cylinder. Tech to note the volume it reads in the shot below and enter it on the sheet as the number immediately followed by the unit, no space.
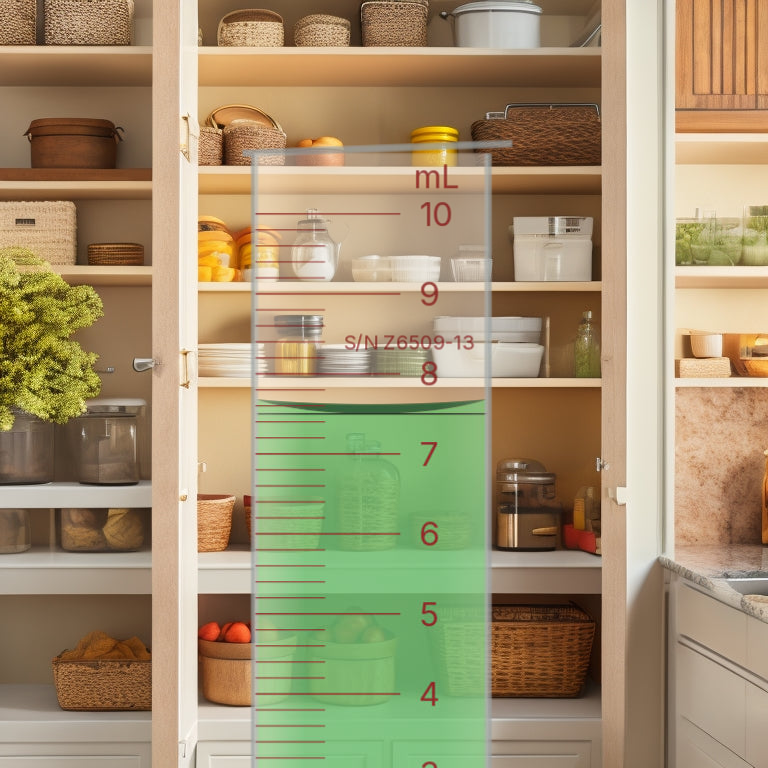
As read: 7.5mL
